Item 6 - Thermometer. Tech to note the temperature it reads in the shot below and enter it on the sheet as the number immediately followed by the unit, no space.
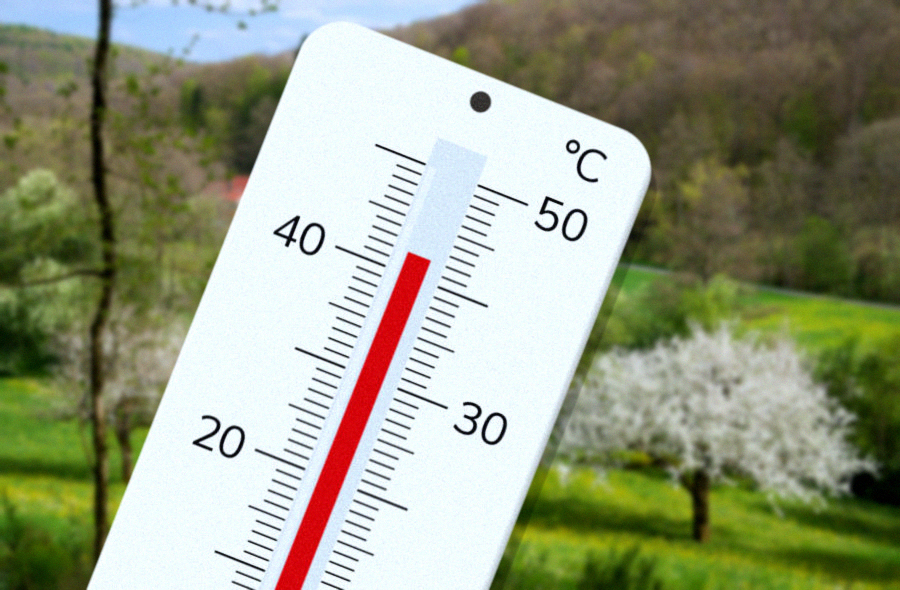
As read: 42°C
